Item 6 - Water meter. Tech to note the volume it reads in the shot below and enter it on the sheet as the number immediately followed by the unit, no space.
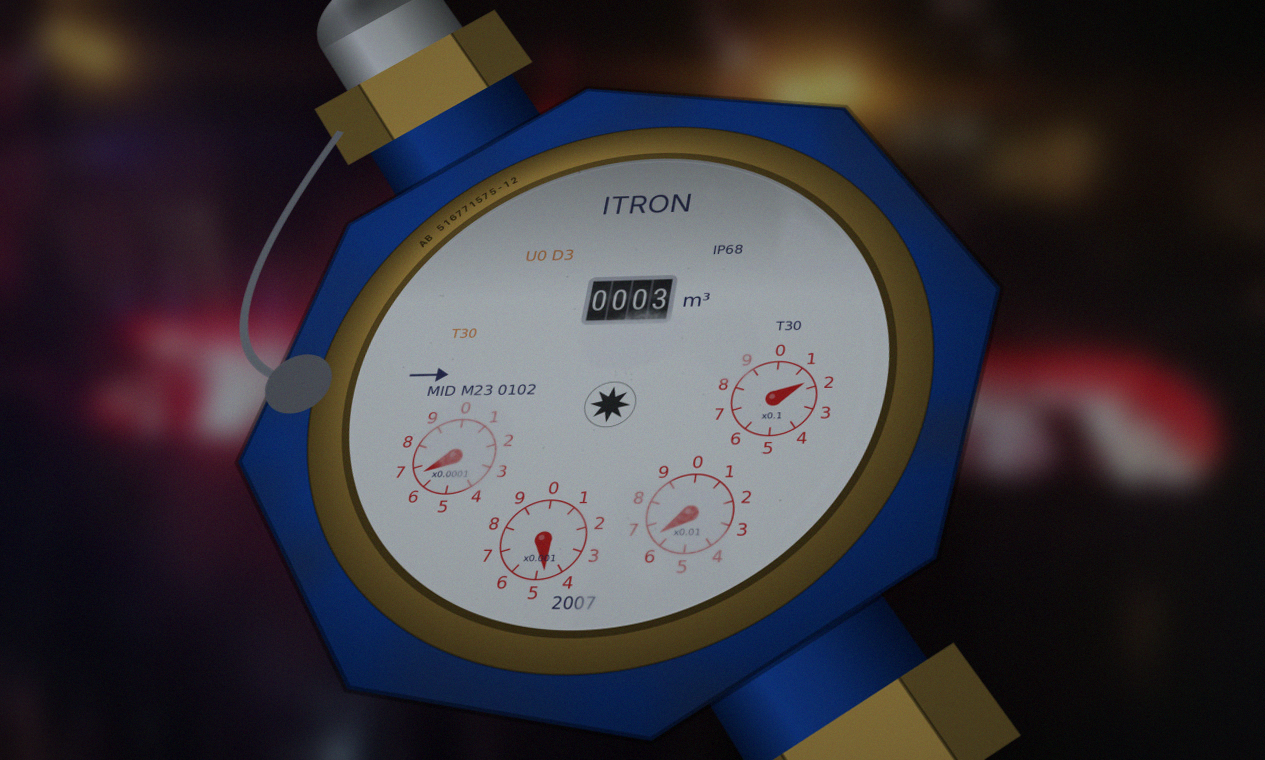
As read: 3.1646m³
